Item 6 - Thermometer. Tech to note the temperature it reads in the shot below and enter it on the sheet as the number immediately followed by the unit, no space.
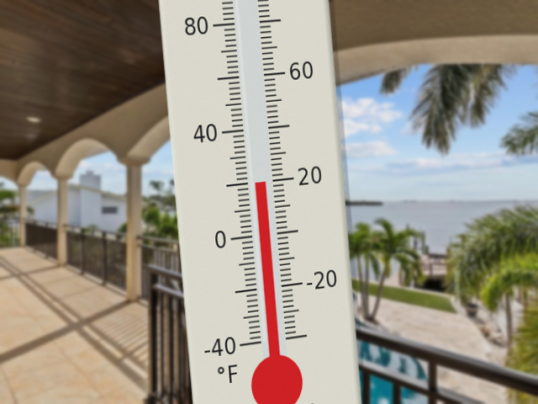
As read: 20°F
